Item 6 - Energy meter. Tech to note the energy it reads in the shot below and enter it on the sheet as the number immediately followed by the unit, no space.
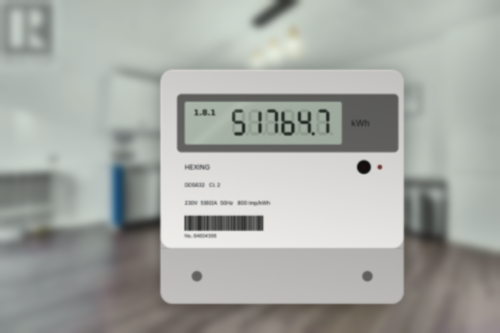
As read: 51764.7kWh
